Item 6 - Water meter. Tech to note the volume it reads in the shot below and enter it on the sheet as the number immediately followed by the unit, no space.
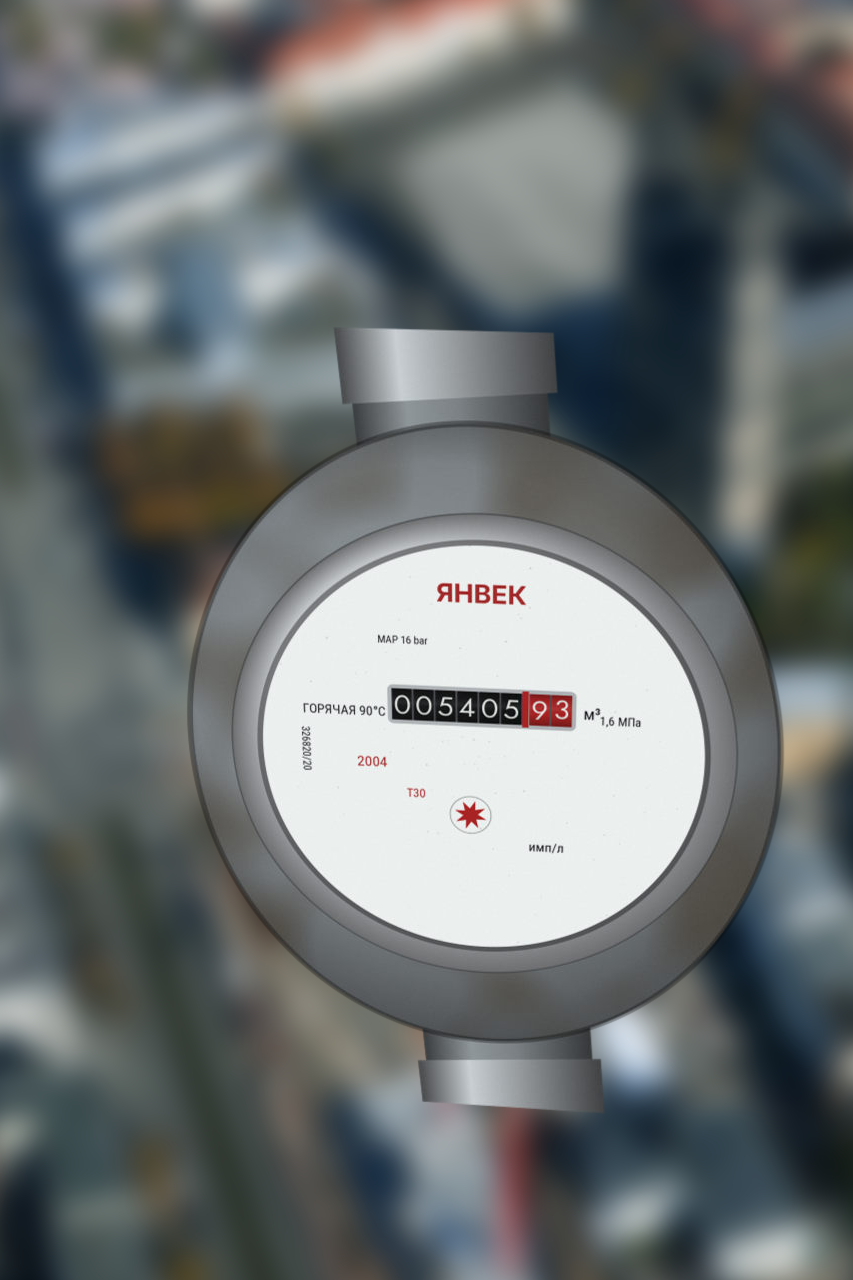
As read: 5405.93m³
